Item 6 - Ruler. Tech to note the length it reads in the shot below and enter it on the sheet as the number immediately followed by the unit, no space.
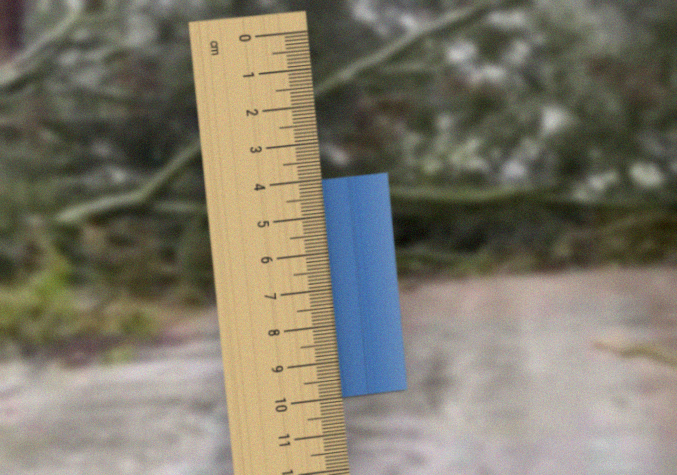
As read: 6cm
